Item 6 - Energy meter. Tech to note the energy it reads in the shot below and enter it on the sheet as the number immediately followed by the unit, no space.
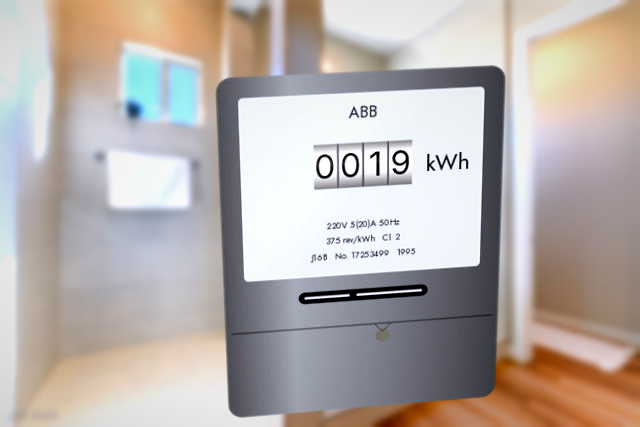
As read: 19kWh
